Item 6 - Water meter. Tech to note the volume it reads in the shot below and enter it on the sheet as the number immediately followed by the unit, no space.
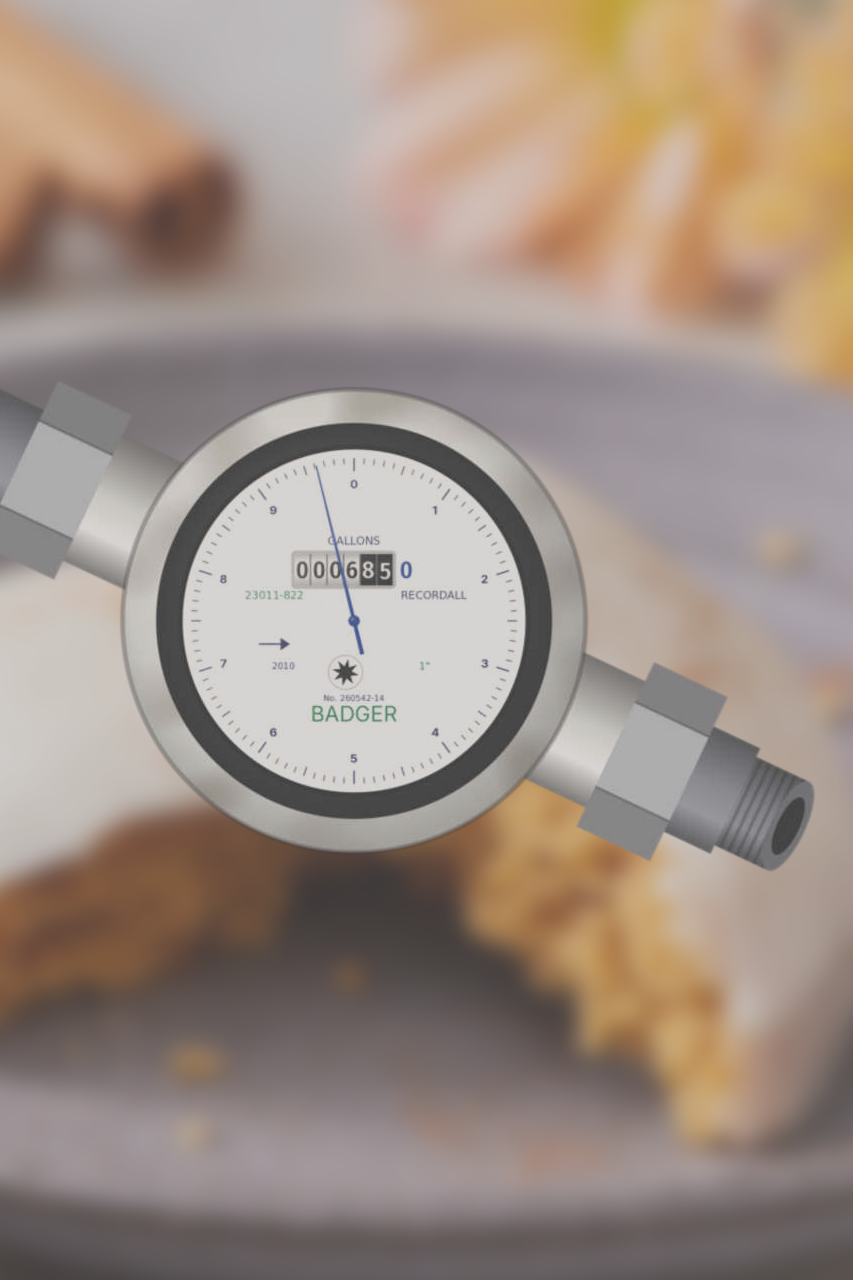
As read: 6849.6gal
